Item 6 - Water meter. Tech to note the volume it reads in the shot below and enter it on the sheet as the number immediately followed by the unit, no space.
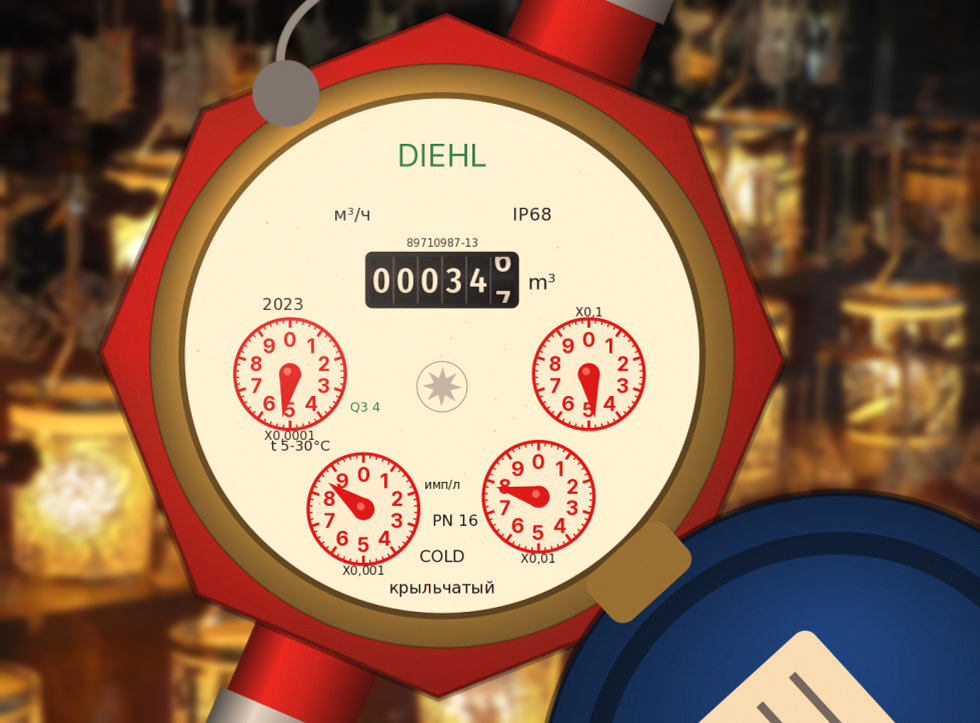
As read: 346.4785m³
